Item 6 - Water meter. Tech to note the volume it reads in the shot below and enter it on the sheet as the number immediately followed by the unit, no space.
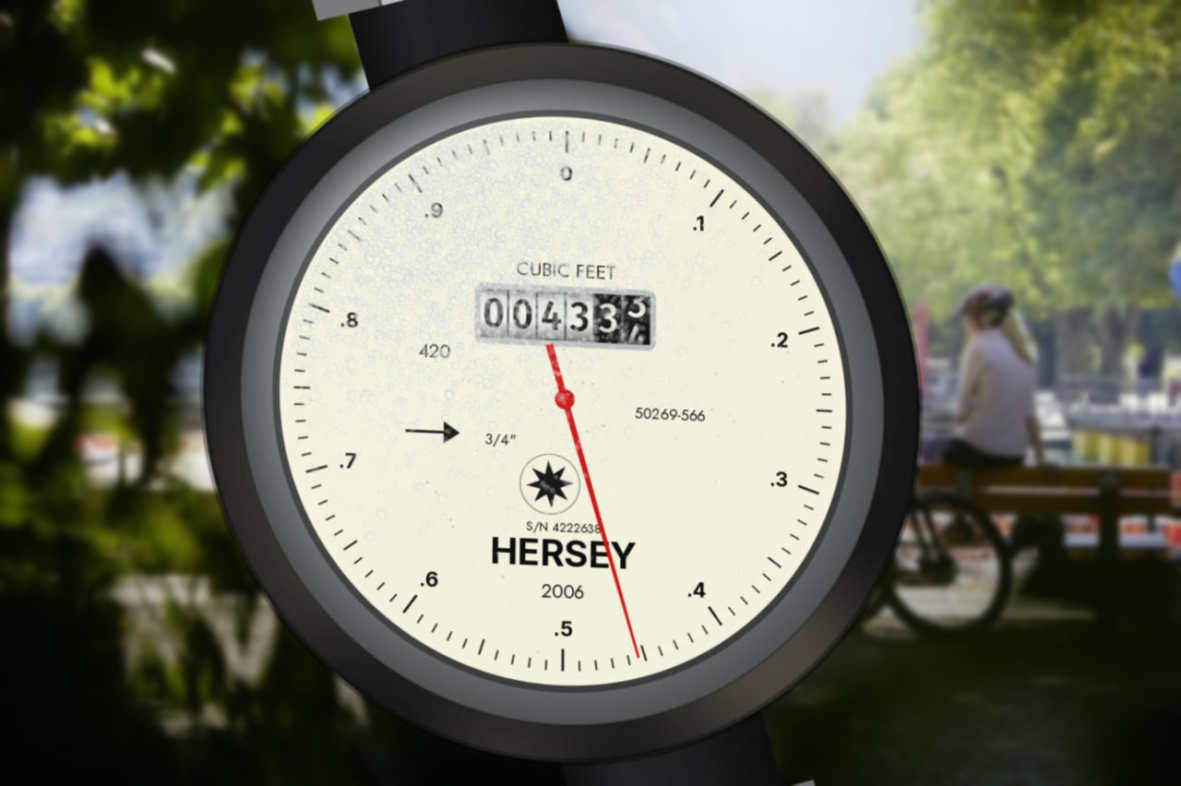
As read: 4333.45ft³
